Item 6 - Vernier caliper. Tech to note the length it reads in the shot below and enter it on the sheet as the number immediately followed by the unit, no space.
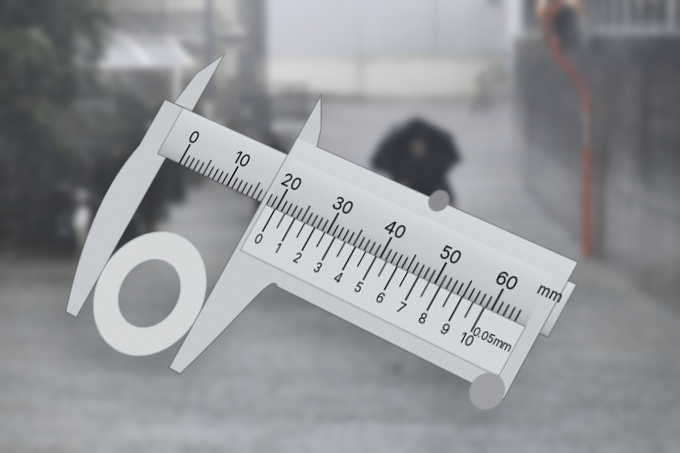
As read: 19.8mm
